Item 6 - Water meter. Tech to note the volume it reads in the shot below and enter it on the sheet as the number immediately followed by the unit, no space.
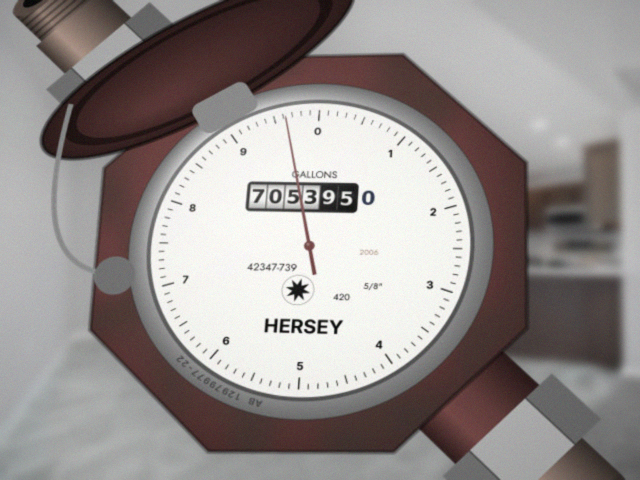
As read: 7053949.6gal
